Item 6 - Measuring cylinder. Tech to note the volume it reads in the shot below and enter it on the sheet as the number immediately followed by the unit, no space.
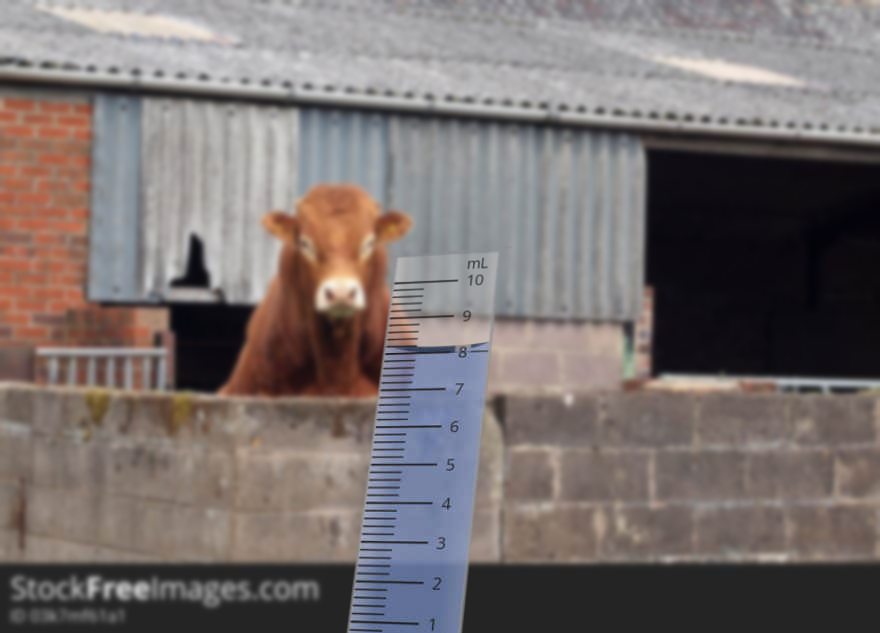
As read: 8mL
